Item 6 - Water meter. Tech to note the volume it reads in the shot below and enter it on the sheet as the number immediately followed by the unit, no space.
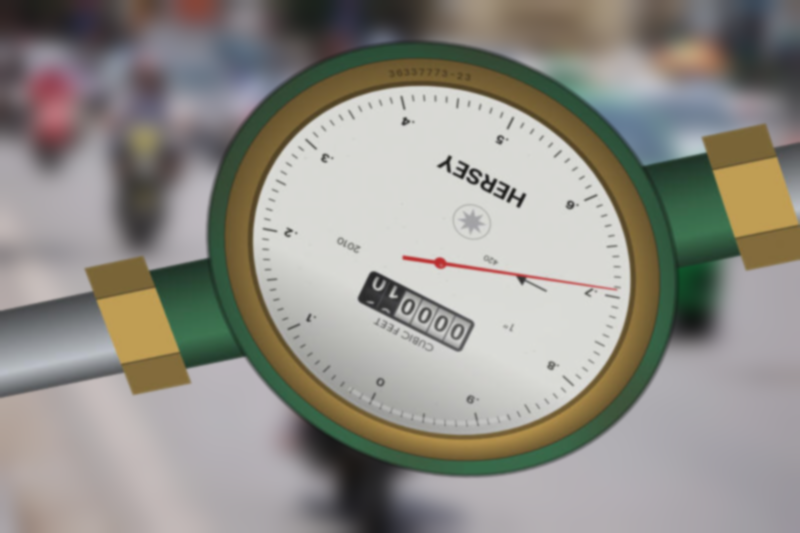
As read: 9.69ft³
